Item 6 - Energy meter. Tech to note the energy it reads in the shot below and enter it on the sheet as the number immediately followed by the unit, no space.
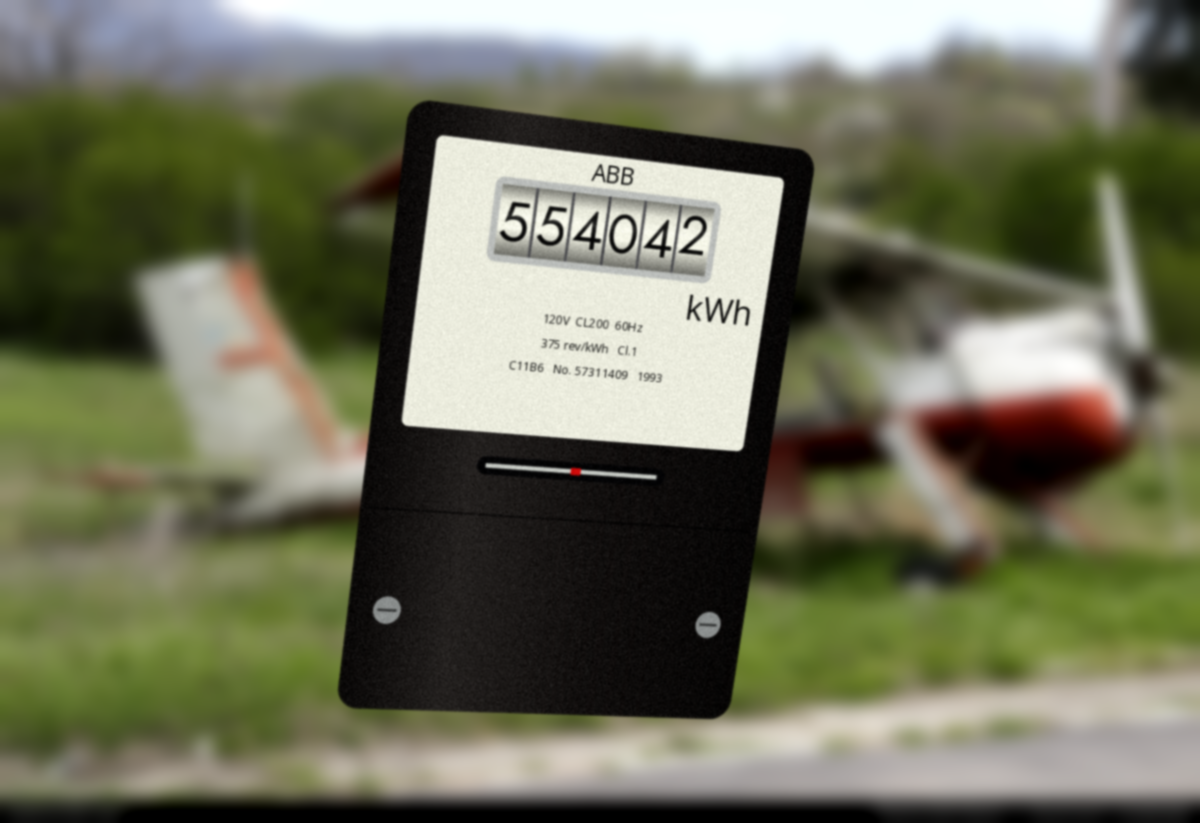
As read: 554042kWh
